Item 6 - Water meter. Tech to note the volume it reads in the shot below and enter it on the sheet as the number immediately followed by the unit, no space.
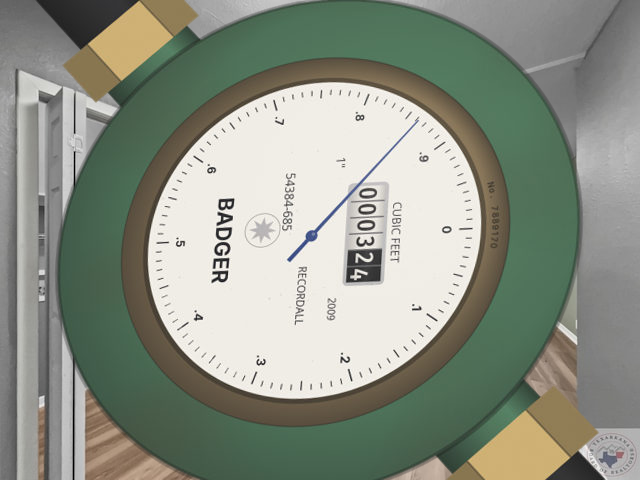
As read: 323.86ft³
